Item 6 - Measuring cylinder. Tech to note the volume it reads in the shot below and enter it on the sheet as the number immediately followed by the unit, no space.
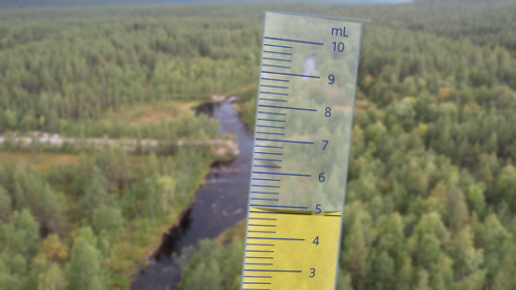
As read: 4.8mL
